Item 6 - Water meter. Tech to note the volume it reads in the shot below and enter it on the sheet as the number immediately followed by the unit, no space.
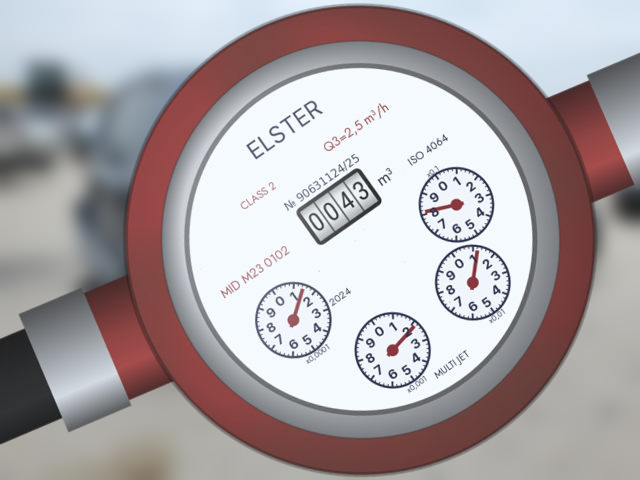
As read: 43.8121m³
